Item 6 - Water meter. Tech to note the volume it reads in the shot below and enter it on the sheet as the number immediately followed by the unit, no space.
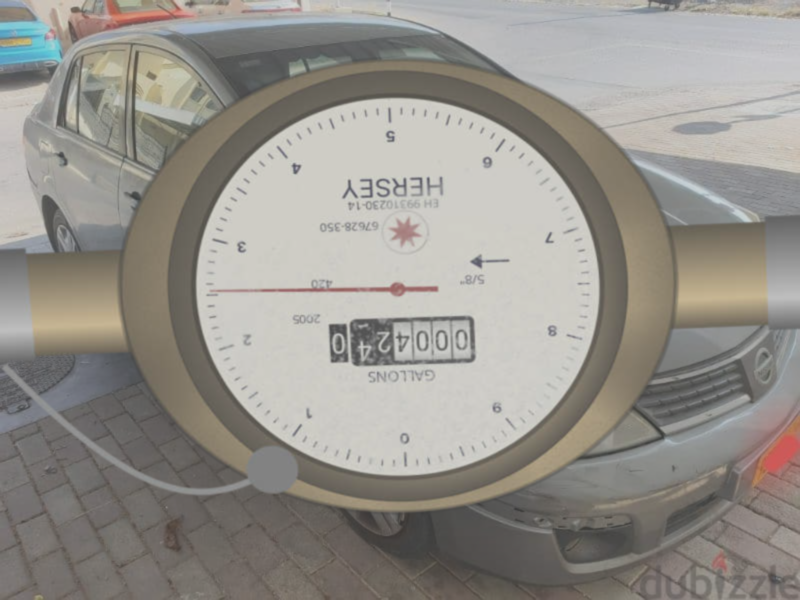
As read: 4242.5gal
